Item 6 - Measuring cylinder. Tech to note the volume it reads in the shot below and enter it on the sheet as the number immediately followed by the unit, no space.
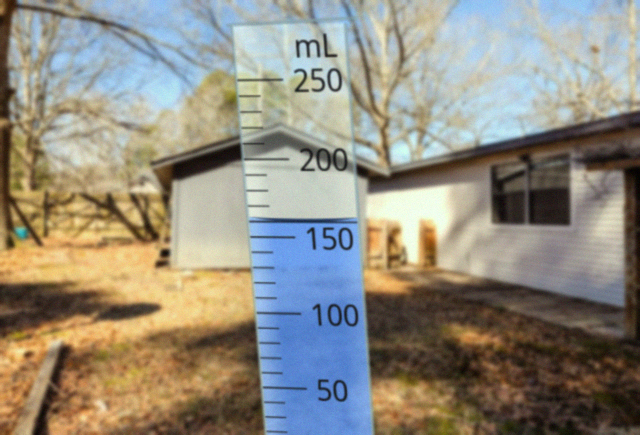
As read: 160mL
